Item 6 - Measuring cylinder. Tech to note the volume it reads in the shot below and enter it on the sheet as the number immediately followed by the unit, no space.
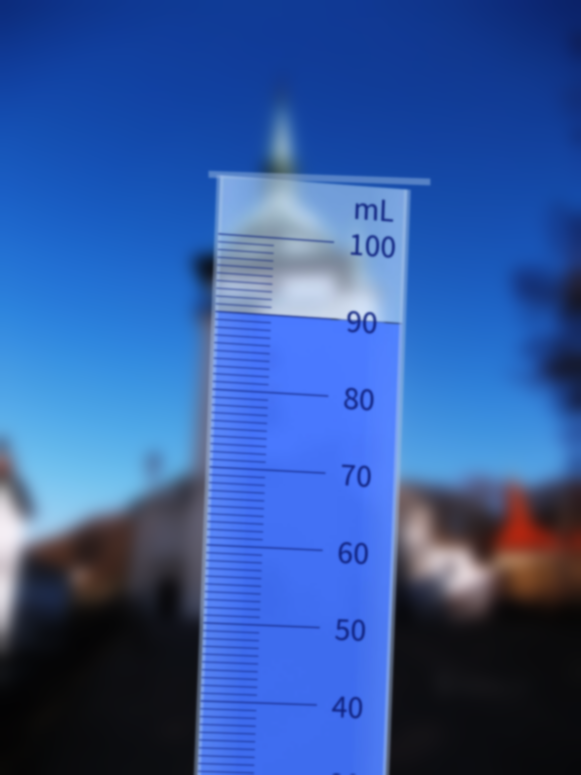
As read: 90mL
